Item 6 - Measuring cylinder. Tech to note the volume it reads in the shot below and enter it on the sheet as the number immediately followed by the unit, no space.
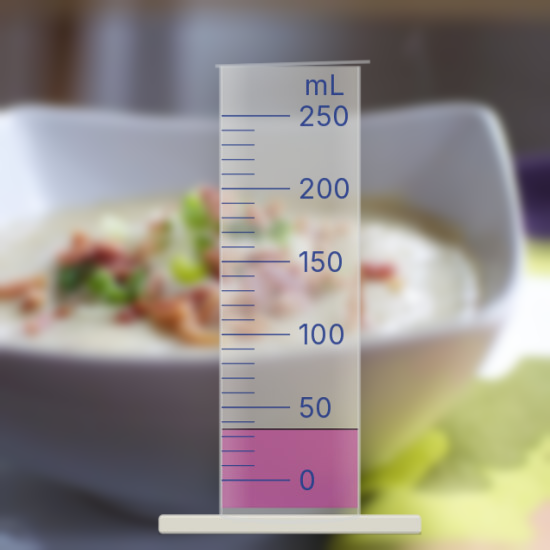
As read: 35mL
